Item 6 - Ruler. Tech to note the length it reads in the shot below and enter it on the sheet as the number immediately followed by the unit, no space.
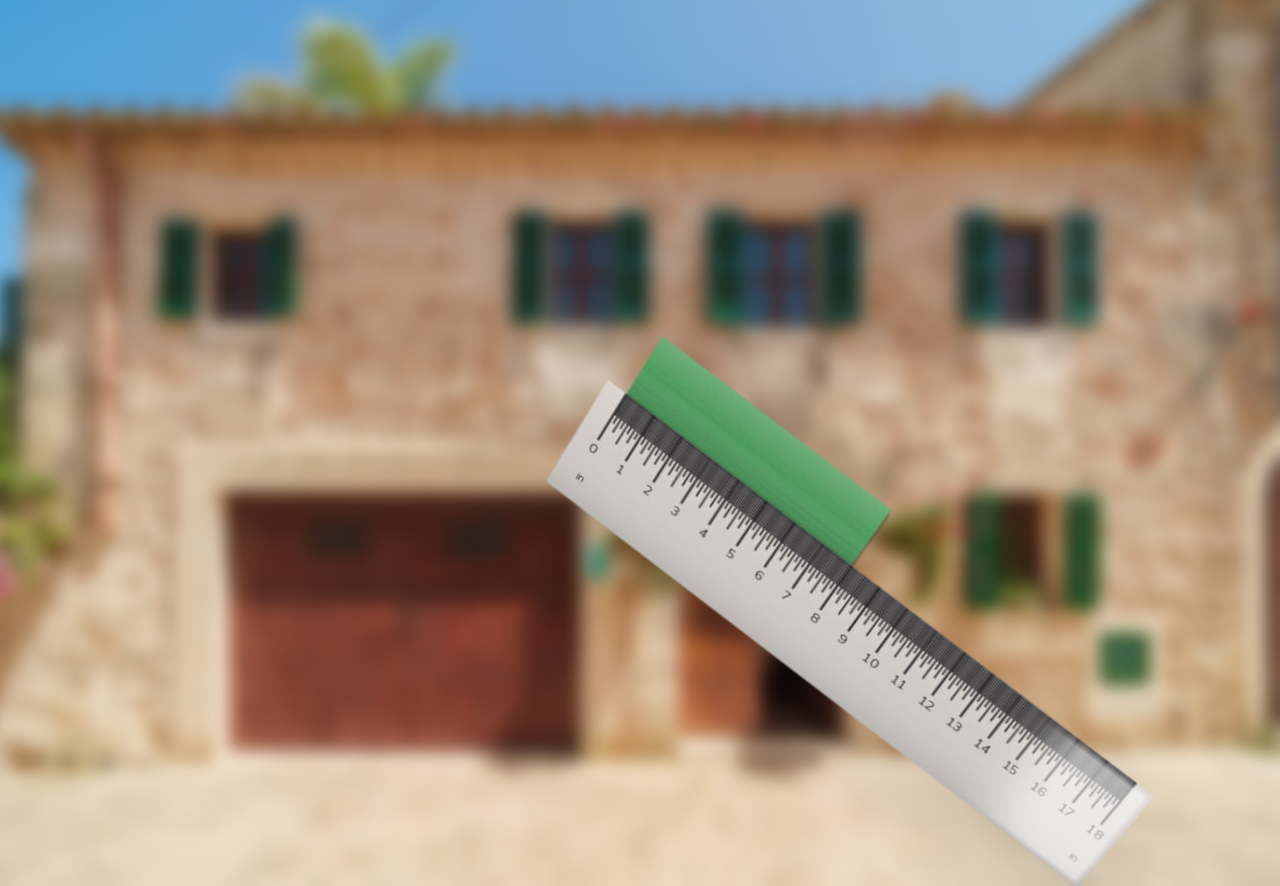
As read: 8in
